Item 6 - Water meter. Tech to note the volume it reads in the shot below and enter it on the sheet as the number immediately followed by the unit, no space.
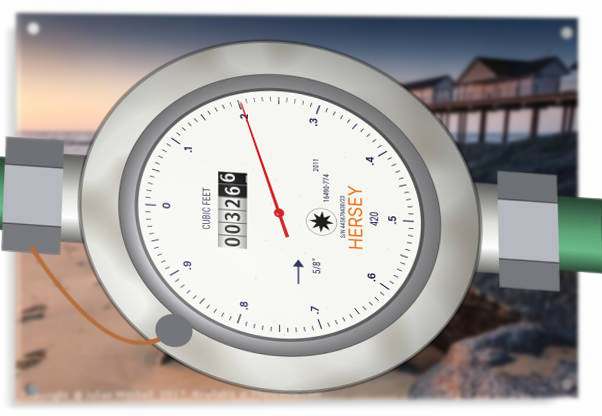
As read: 3266.20ft³
